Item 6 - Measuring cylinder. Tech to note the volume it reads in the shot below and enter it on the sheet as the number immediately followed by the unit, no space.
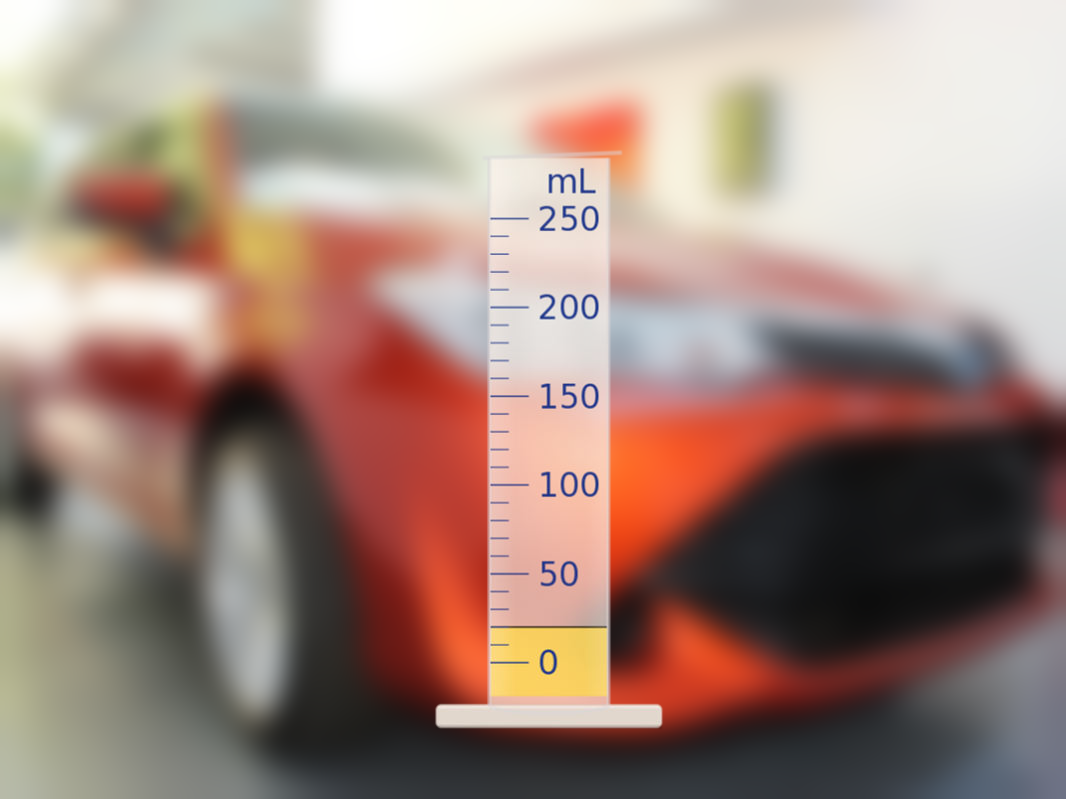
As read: 20mL
